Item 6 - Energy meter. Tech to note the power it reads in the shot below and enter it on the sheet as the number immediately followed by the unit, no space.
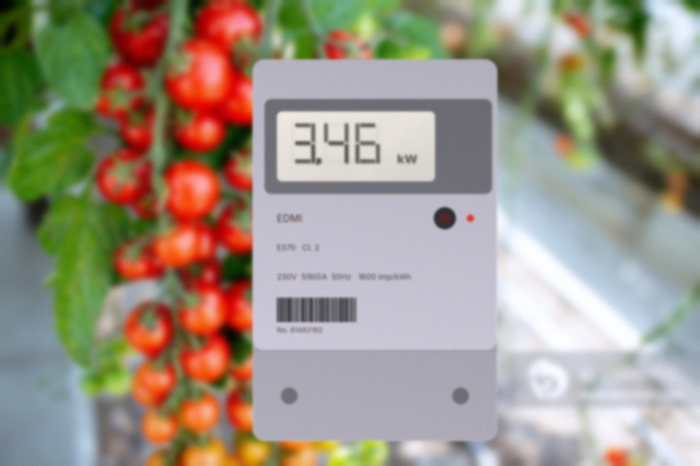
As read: 3.46kW
